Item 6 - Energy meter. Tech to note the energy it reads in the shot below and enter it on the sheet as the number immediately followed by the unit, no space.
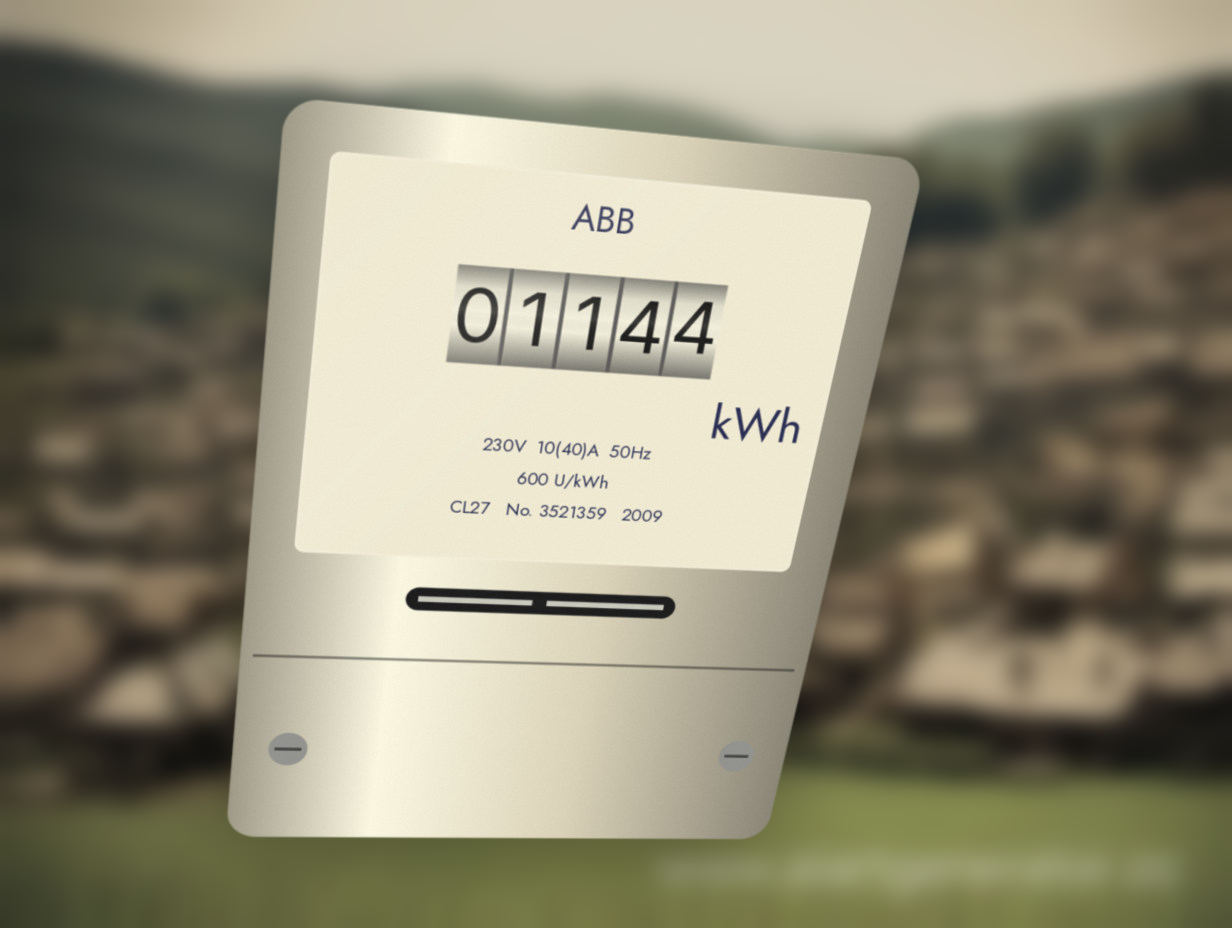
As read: 1144kWh
